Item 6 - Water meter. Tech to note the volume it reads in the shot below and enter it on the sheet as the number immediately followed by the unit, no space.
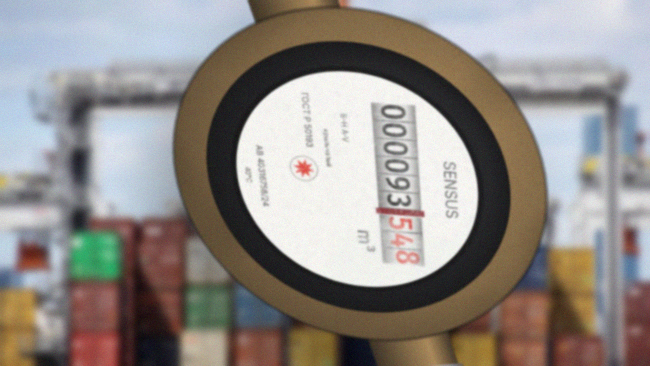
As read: 93.548m³
